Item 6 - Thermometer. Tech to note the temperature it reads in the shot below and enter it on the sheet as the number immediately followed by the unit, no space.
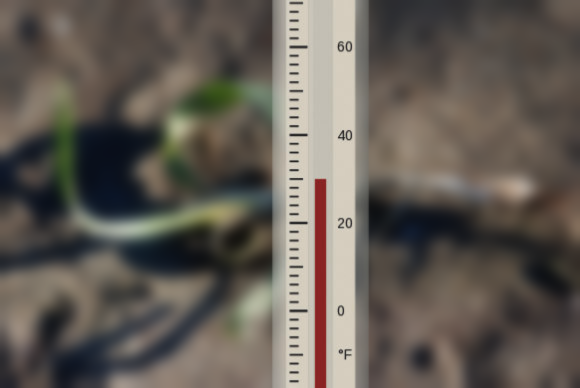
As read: 30°F
